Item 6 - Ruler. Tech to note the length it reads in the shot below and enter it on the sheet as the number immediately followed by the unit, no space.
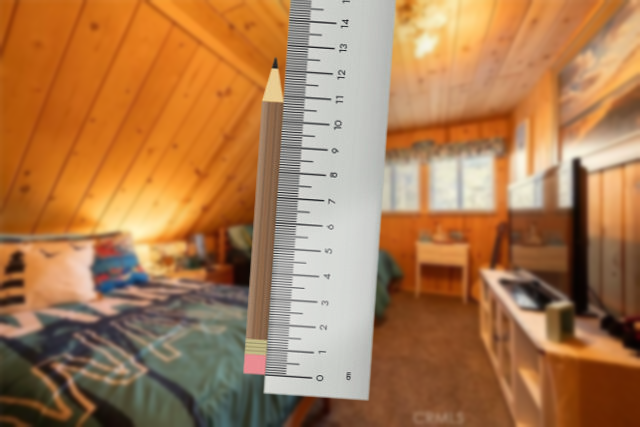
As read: 12.5cm
